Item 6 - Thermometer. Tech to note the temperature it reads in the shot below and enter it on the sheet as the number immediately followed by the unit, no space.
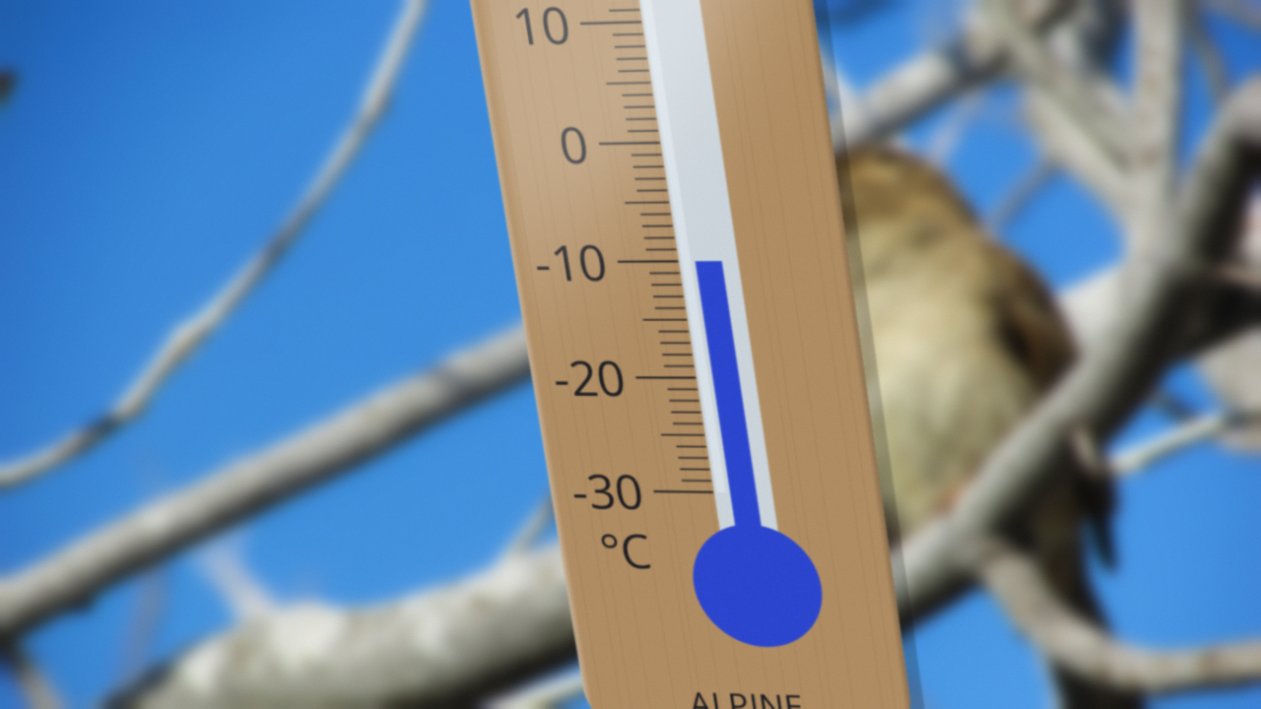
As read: -10°C
